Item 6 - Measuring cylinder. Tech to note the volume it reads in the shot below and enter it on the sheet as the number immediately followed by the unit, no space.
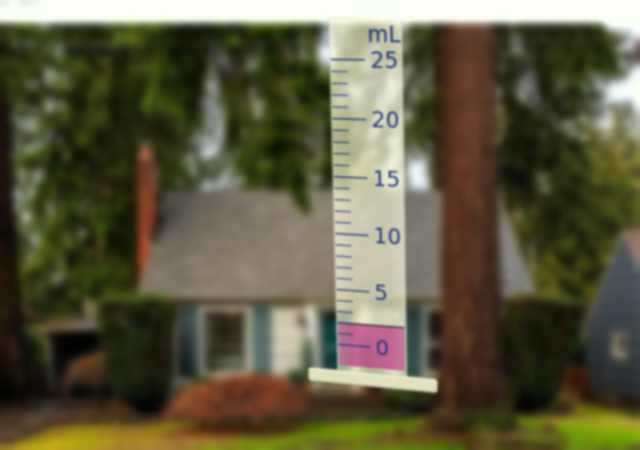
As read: 2mL
